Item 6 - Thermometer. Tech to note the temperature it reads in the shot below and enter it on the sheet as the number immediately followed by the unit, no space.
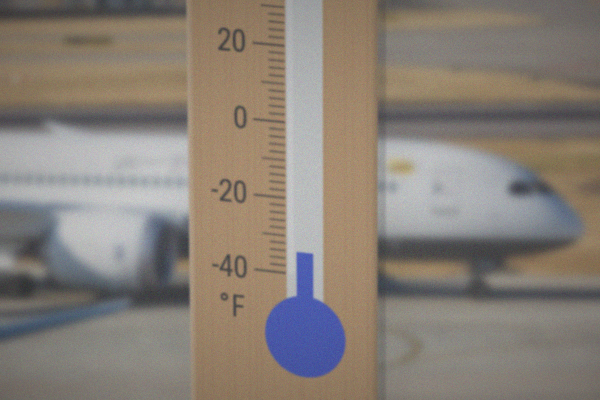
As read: -34°F
